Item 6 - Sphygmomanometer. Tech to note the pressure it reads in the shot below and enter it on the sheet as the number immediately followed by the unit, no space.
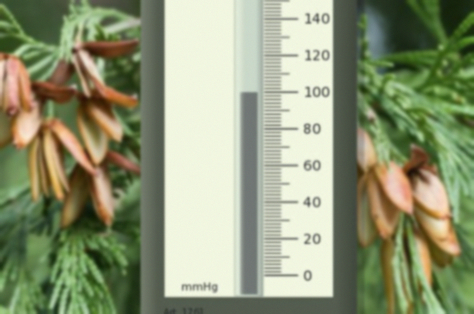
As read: 100mmHg
